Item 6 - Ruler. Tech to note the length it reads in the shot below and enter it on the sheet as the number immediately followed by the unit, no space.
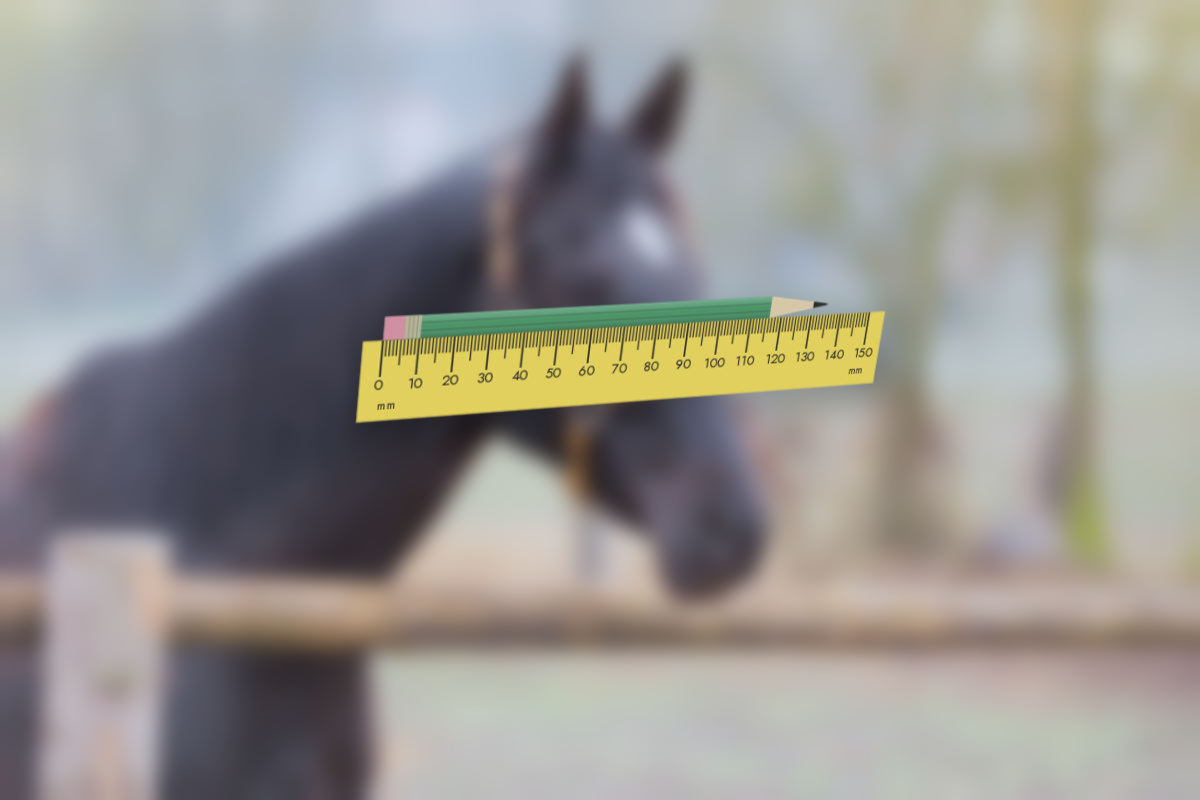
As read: 135mm
